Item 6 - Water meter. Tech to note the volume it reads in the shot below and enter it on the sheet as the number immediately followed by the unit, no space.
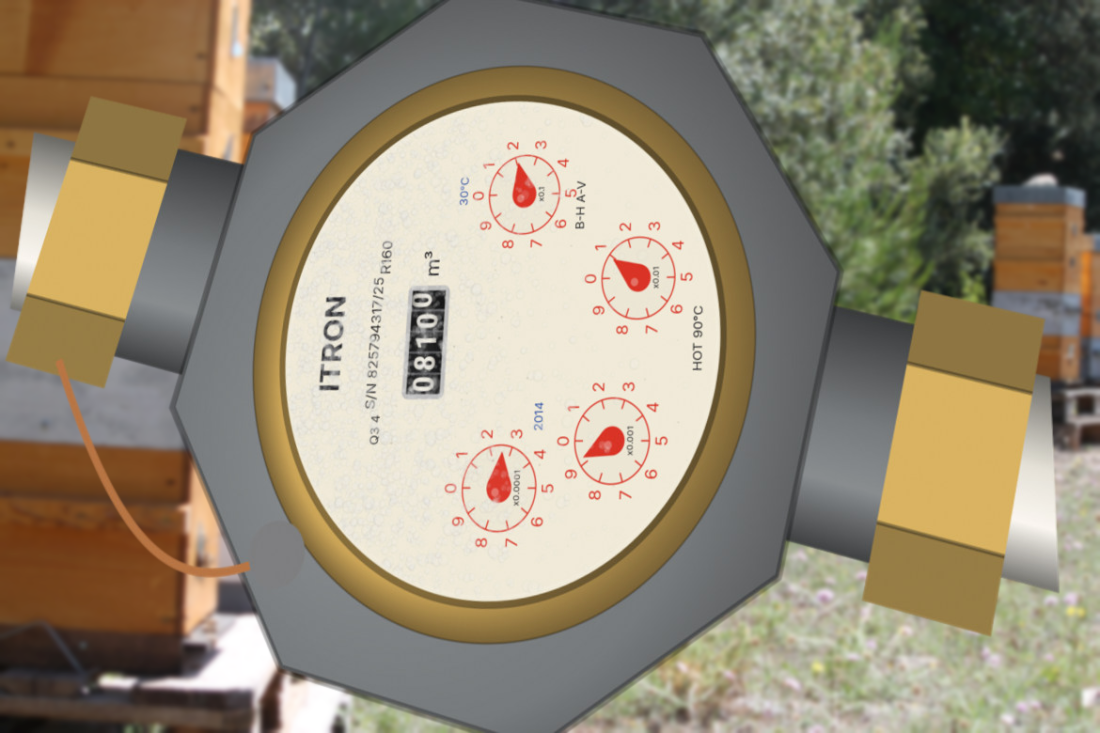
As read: 8100.2092m³
